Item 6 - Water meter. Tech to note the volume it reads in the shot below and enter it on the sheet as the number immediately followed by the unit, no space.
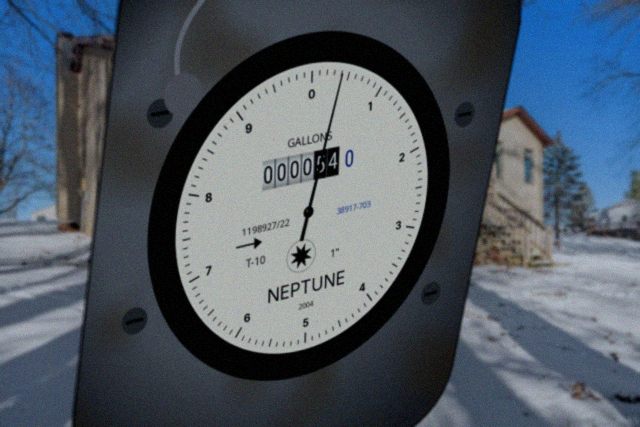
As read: 540.4gal
